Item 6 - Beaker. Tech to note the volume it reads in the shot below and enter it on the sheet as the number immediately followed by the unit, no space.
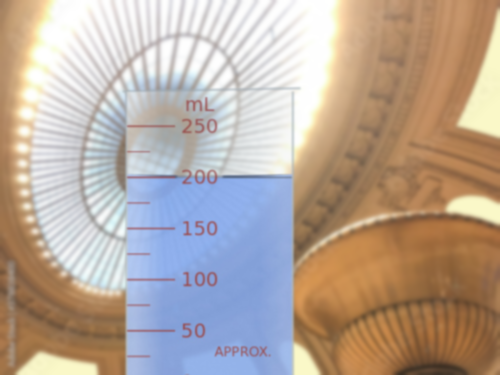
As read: 200mL
